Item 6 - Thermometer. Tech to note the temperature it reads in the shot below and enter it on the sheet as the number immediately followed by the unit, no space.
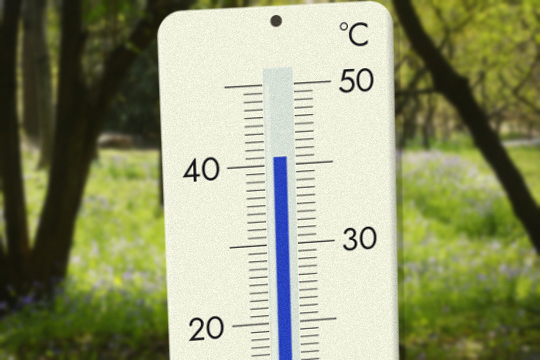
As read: 41°C
